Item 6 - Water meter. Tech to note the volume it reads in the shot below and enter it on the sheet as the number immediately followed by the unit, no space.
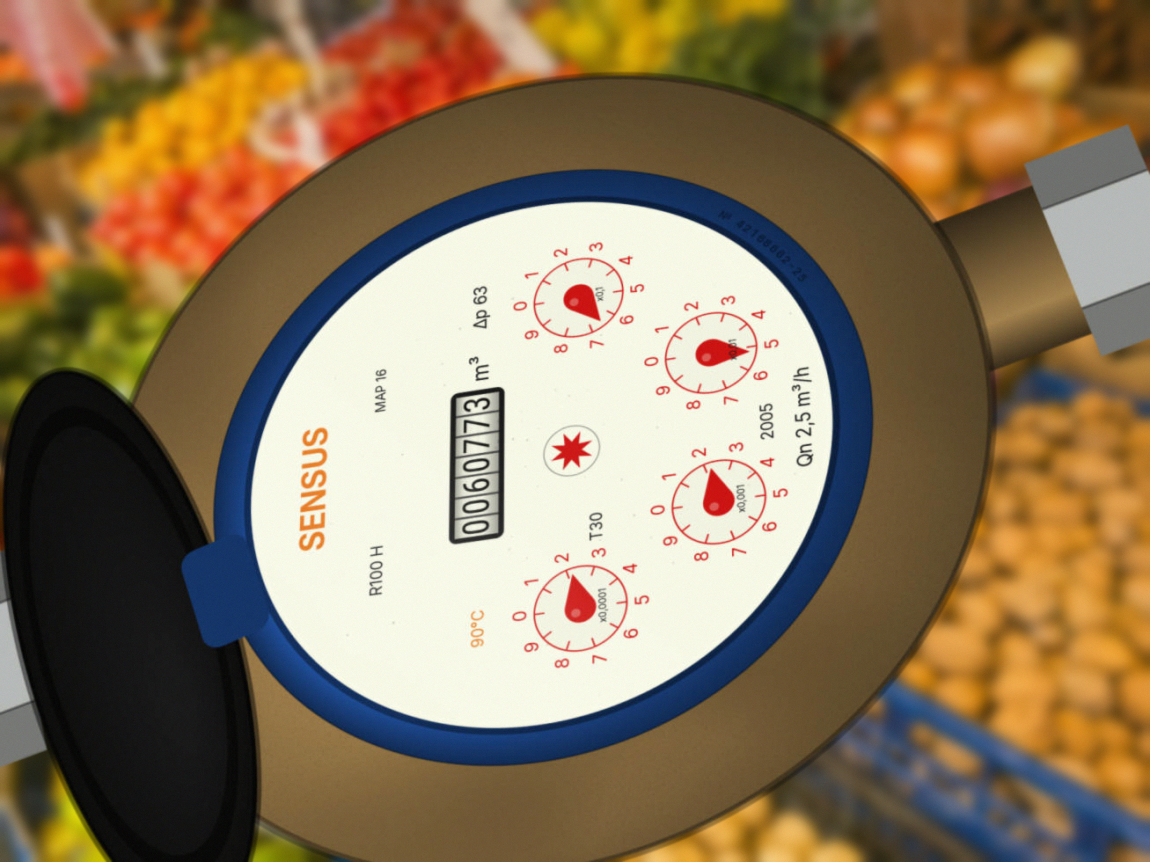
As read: 60773.6522m³
